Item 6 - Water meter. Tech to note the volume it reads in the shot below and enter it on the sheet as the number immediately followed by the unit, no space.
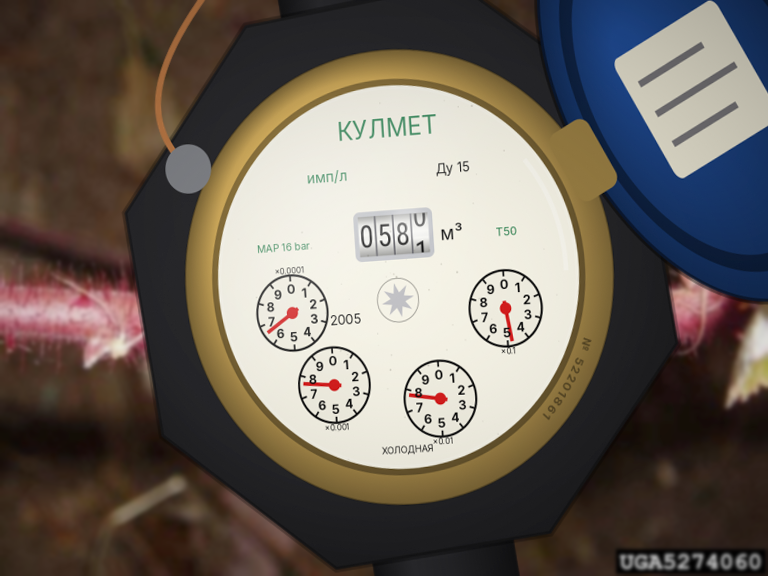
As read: 580.4776m³
